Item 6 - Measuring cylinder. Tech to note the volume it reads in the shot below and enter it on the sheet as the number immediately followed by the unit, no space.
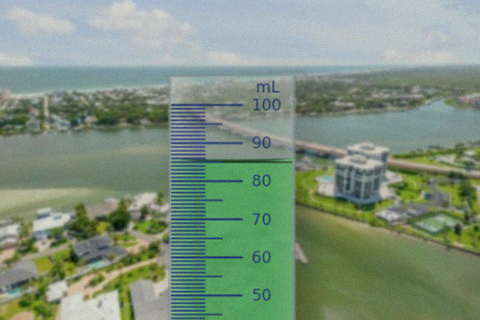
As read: 85mL
